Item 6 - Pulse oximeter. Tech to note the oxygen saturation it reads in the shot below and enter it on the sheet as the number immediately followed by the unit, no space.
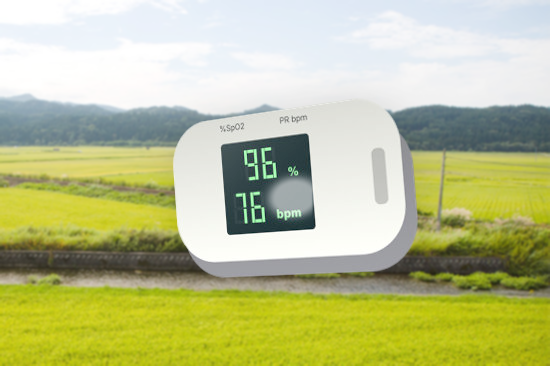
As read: 96%
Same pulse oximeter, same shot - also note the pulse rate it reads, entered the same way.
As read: 76bpm
